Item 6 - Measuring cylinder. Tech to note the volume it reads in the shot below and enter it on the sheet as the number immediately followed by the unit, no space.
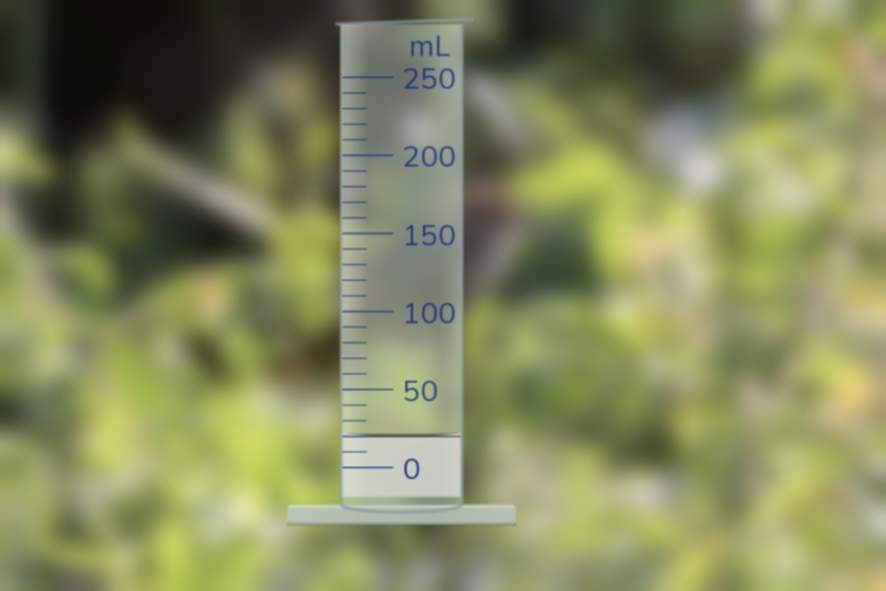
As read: 20mL
